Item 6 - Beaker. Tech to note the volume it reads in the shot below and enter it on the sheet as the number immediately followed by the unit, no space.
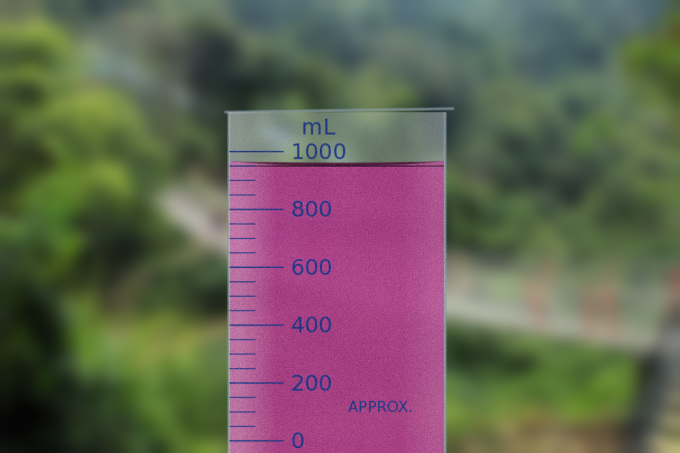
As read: 950mL
